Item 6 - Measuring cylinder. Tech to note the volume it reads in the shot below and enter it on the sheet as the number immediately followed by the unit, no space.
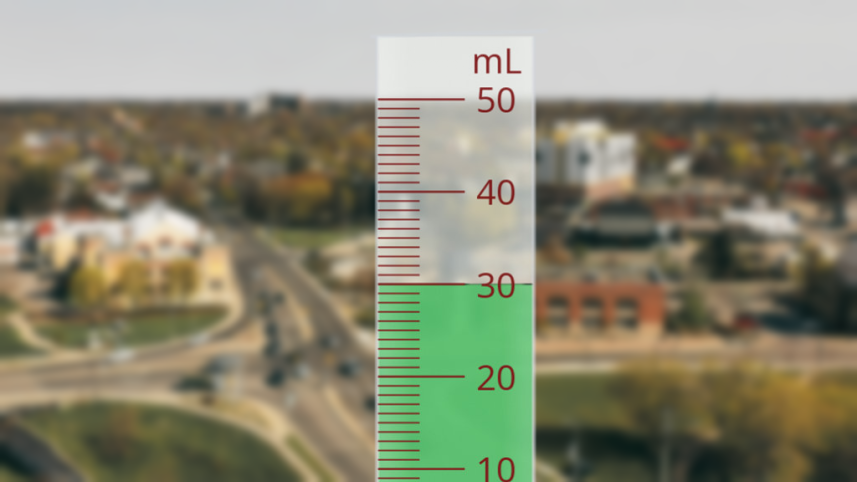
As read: 30mL
